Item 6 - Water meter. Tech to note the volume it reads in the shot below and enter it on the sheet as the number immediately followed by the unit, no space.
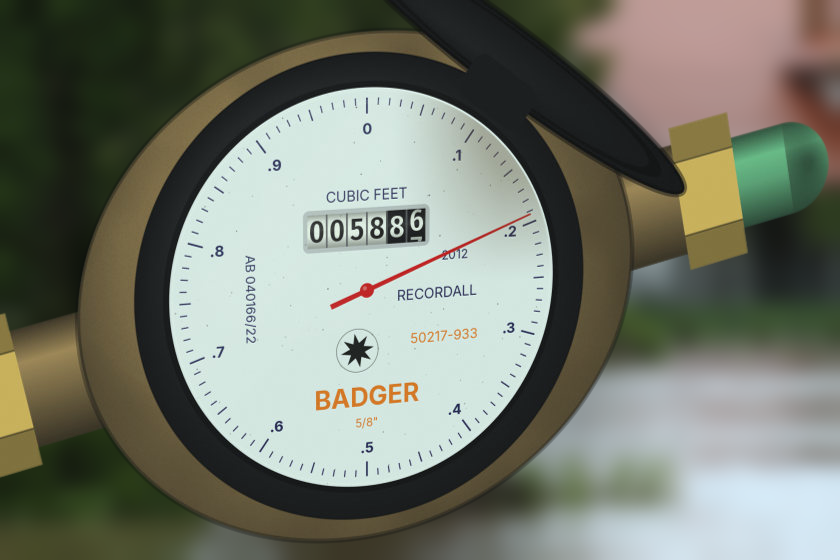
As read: 5886.19ft³
